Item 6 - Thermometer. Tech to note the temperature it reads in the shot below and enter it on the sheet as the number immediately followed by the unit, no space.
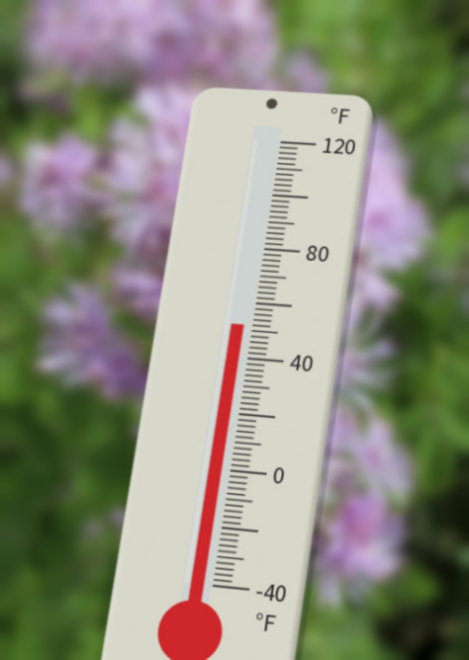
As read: 52°F
